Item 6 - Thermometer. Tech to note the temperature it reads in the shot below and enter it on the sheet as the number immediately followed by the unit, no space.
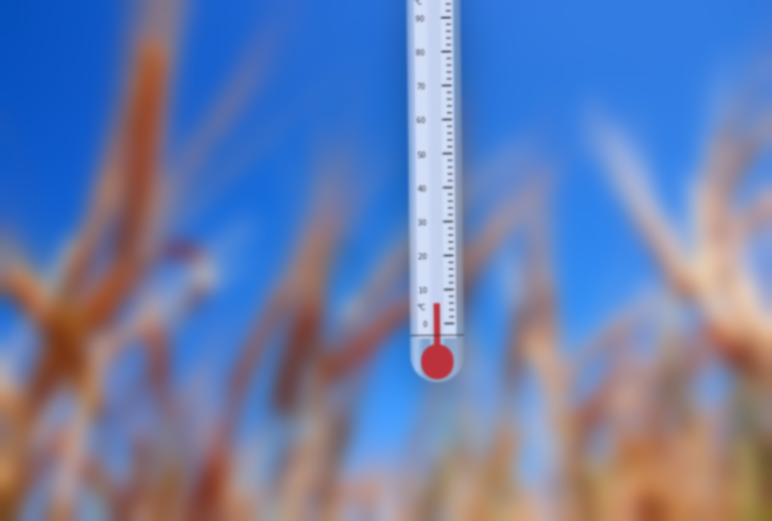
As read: 6°C
